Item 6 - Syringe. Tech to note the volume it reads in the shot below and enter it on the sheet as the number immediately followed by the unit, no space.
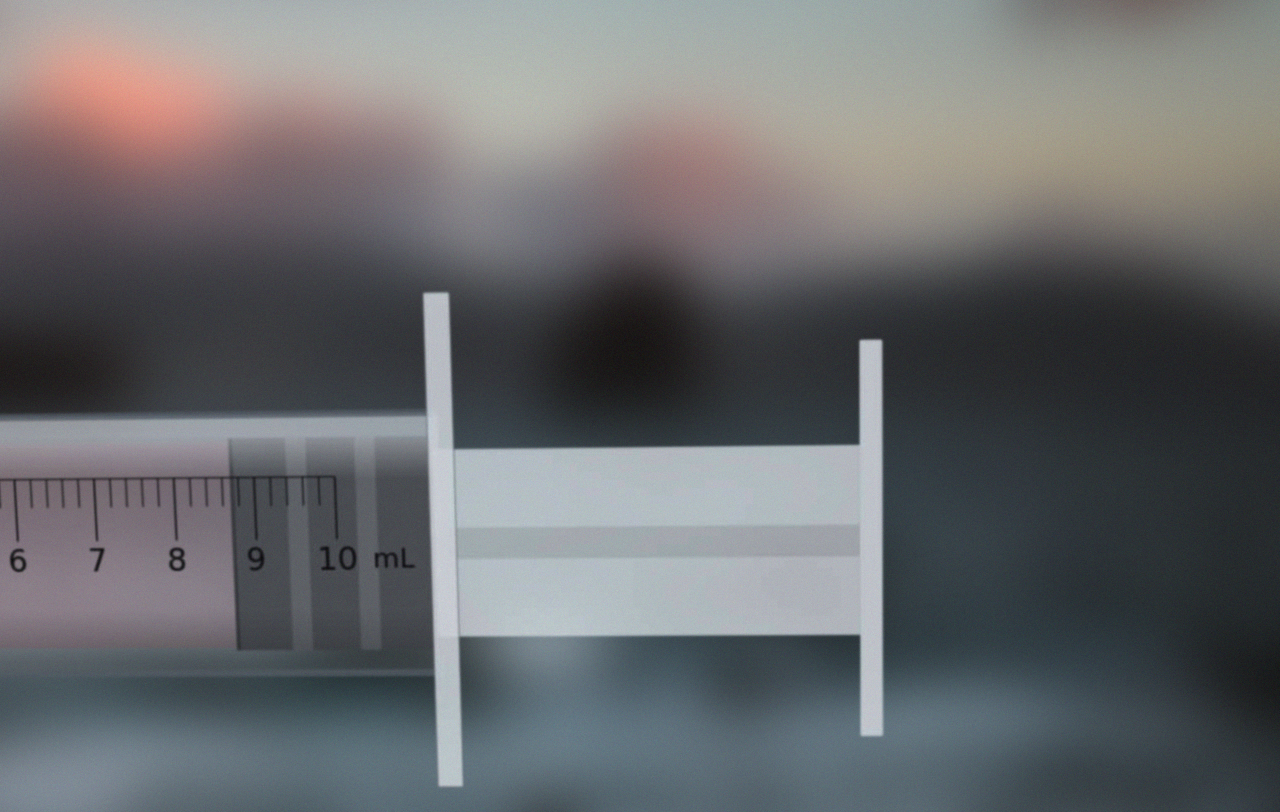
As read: 8.7mL
